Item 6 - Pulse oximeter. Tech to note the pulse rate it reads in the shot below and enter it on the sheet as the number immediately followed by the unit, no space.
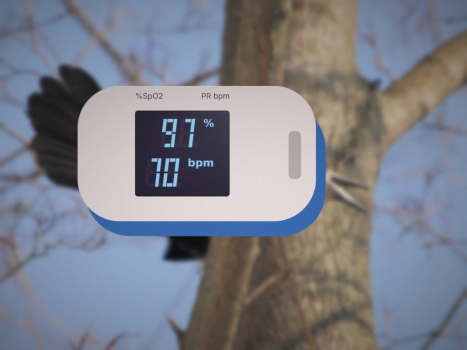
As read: 70bpm
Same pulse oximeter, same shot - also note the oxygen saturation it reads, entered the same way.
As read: 97%
